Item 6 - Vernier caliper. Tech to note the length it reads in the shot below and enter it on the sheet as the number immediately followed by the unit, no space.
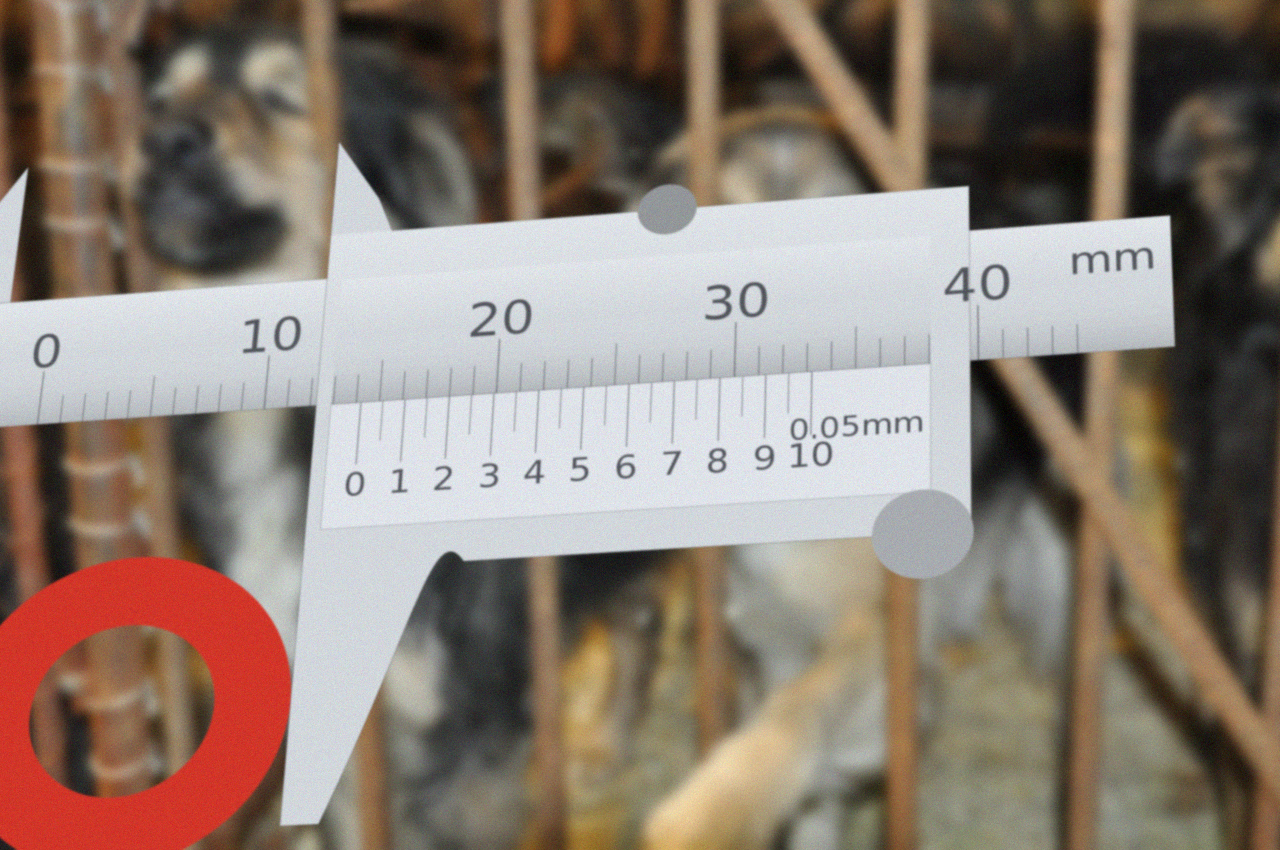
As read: 14.2mm
